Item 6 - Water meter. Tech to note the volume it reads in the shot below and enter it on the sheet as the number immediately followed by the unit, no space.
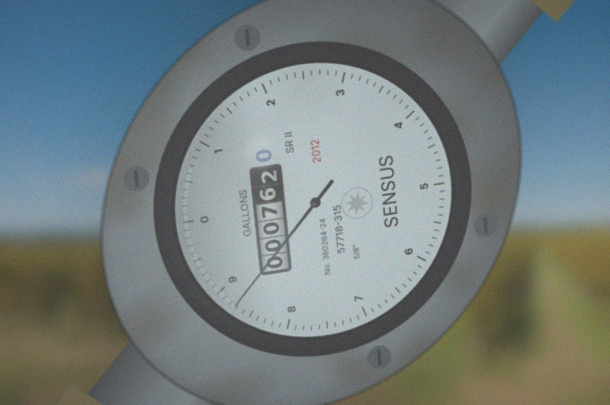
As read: 7618.7gal
